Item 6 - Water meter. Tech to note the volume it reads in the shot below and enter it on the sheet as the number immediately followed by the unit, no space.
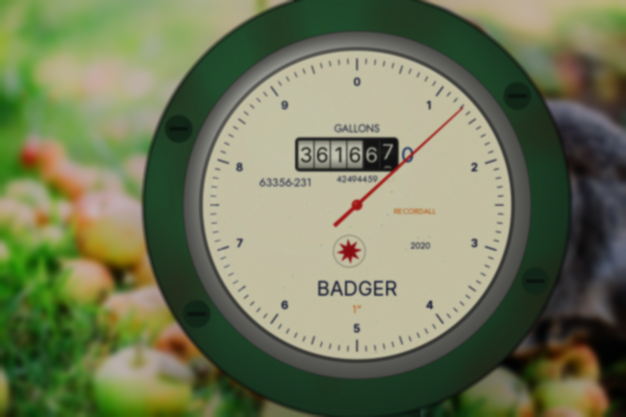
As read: 3616671.3gal
